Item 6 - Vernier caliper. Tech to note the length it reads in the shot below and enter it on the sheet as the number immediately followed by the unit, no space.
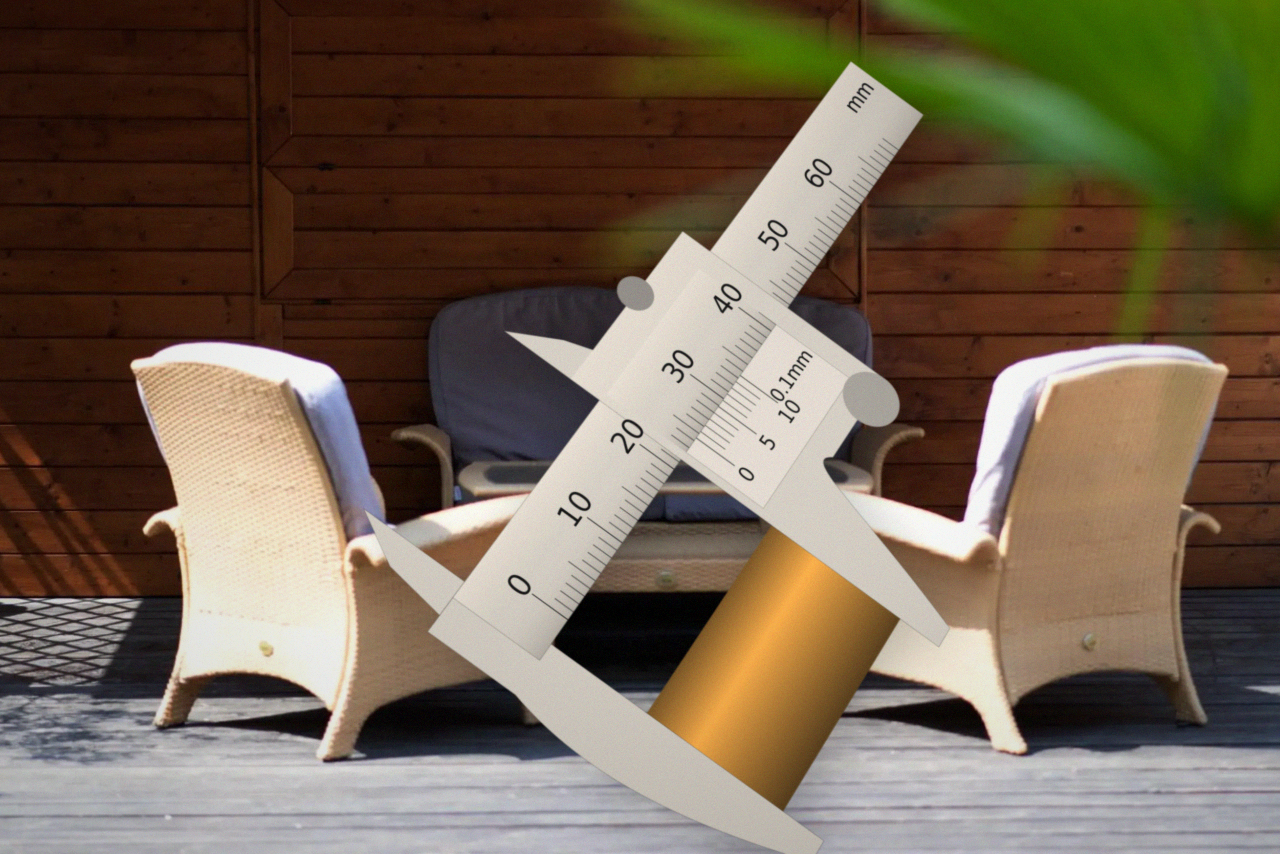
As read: 24.4mm
